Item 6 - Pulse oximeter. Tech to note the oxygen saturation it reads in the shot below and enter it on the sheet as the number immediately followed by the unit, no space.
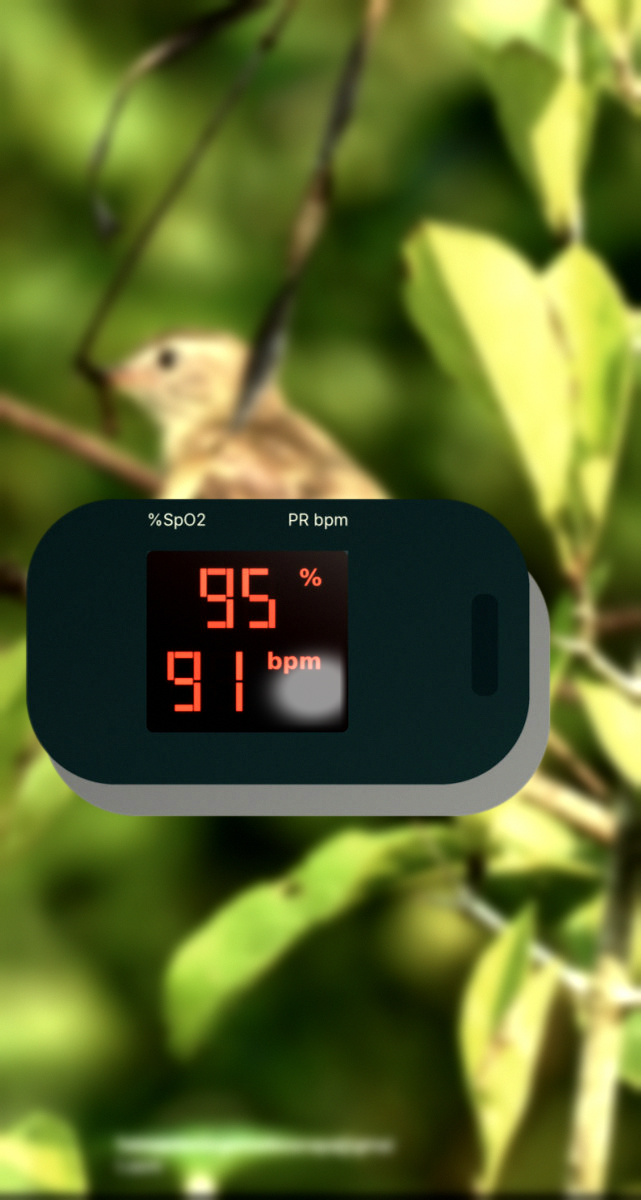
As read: 95%
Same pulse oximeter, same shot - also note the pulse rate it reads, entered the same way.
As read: 91bpm
